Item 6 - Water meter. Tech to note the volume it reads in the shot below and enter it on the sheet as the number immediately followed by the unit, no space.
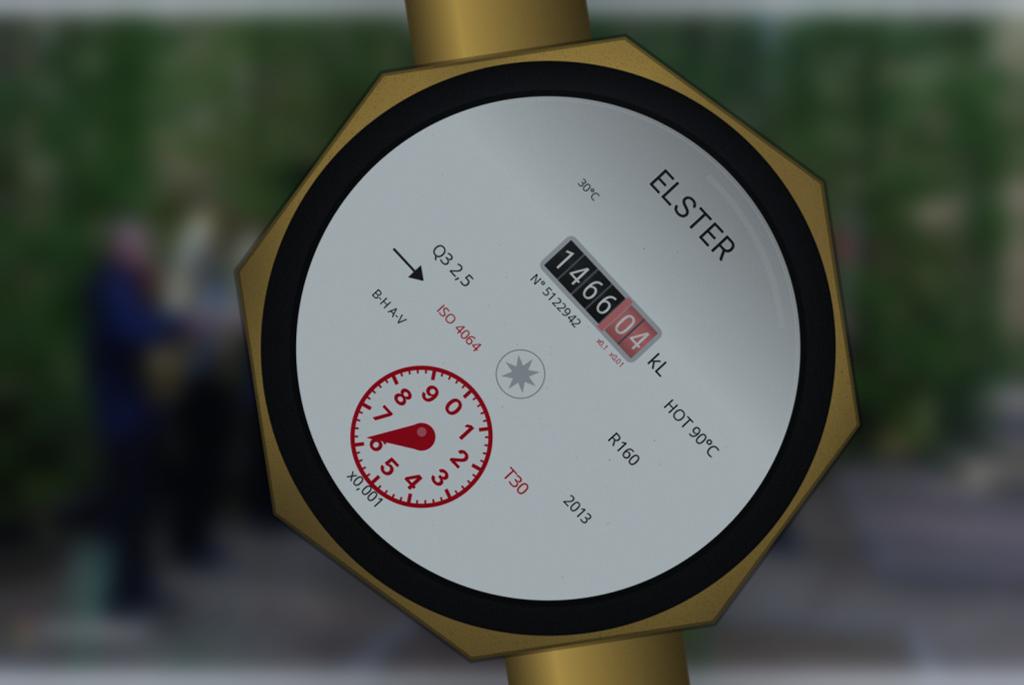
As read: 1466.046kL
